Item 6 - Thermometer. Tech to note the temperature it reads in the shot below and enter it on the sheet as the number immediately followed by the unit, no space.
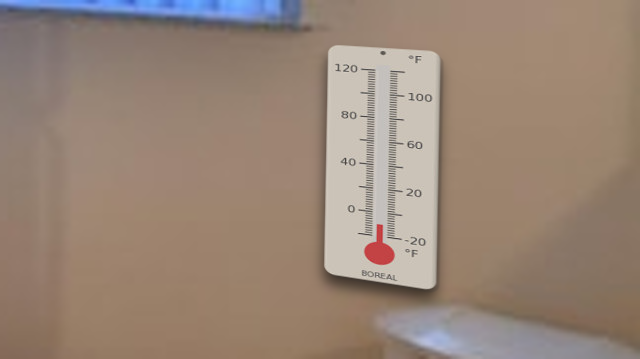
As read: -10°F
